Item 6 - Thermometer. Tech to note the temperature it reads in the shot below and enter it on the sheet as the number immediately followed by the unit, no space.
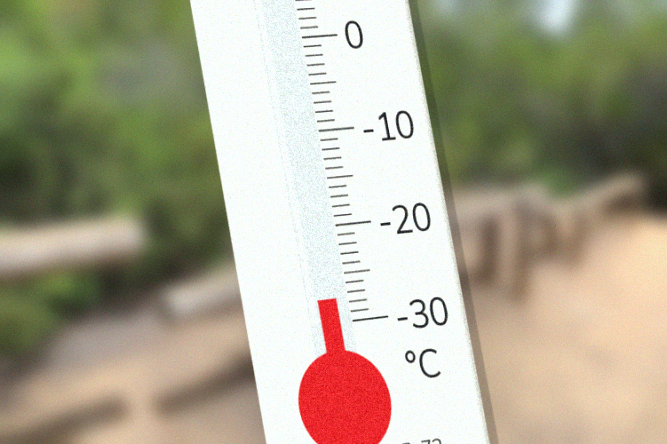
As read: -27.5°C
